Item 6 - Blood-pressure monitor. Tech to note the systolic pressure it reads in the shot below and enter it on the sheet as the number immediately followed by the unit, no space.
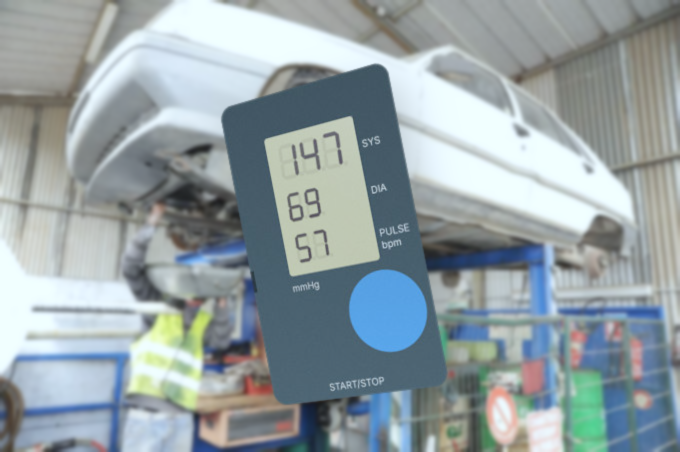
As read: 147mmHg
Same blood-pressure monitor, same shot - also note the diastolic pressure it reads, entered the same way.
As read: 69mmHg
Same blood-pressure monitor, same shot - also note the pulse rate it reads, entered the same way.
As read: 57bpm
